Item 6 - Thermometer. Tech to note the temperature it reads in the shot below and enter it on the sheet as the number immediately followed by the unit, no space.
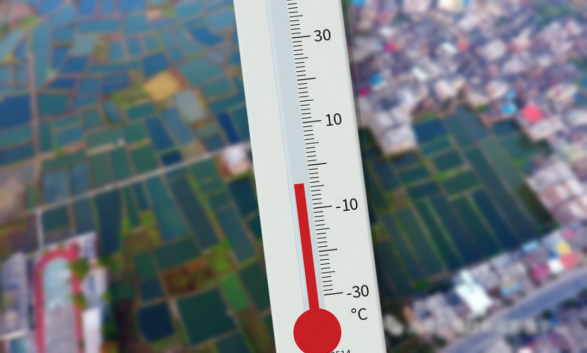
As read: -4°C
